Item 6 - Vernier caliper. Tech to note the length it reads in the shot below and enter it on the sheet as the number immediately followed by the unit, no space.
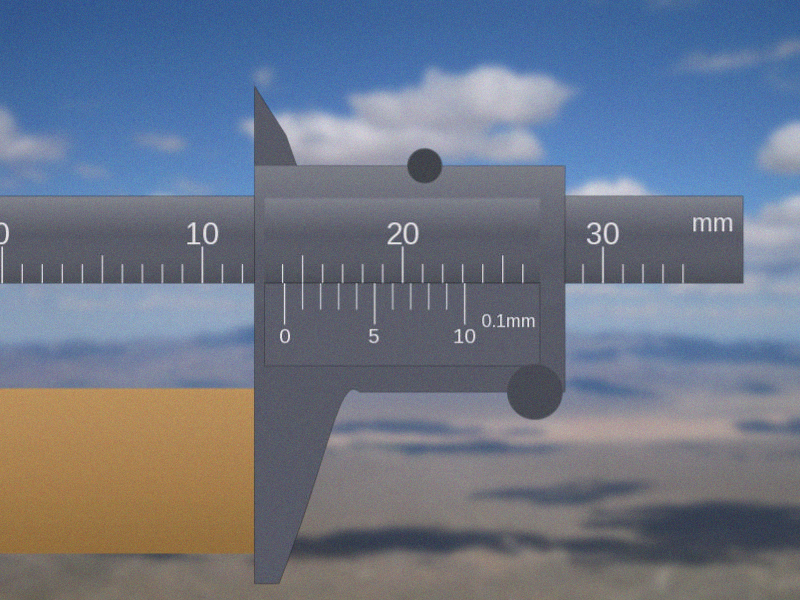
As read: 14.1mm
